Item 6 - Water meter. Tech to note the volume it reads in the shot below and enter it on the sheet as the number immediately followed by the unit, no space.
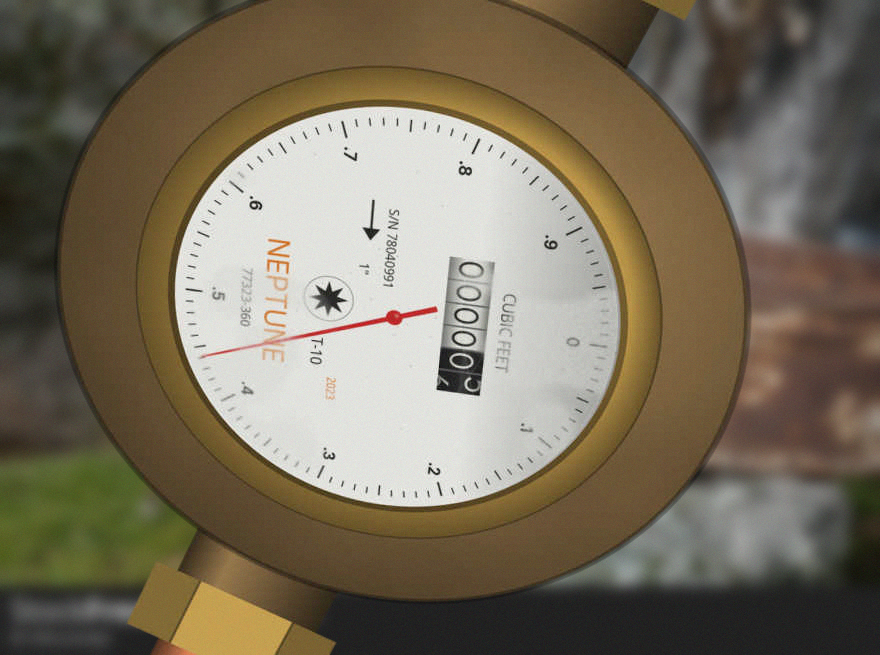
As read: 5.44ft³
